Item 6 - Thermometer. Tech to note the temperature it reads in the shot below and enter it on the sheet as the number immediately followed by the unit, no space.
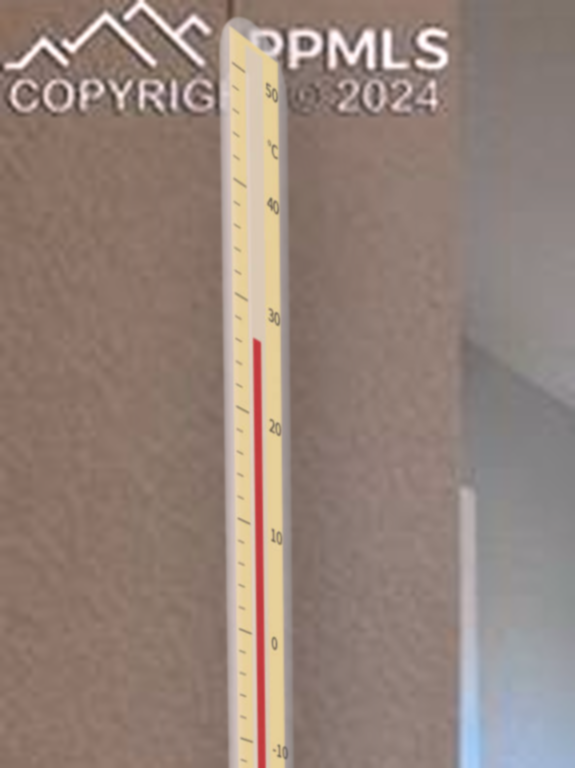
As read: 27°C
